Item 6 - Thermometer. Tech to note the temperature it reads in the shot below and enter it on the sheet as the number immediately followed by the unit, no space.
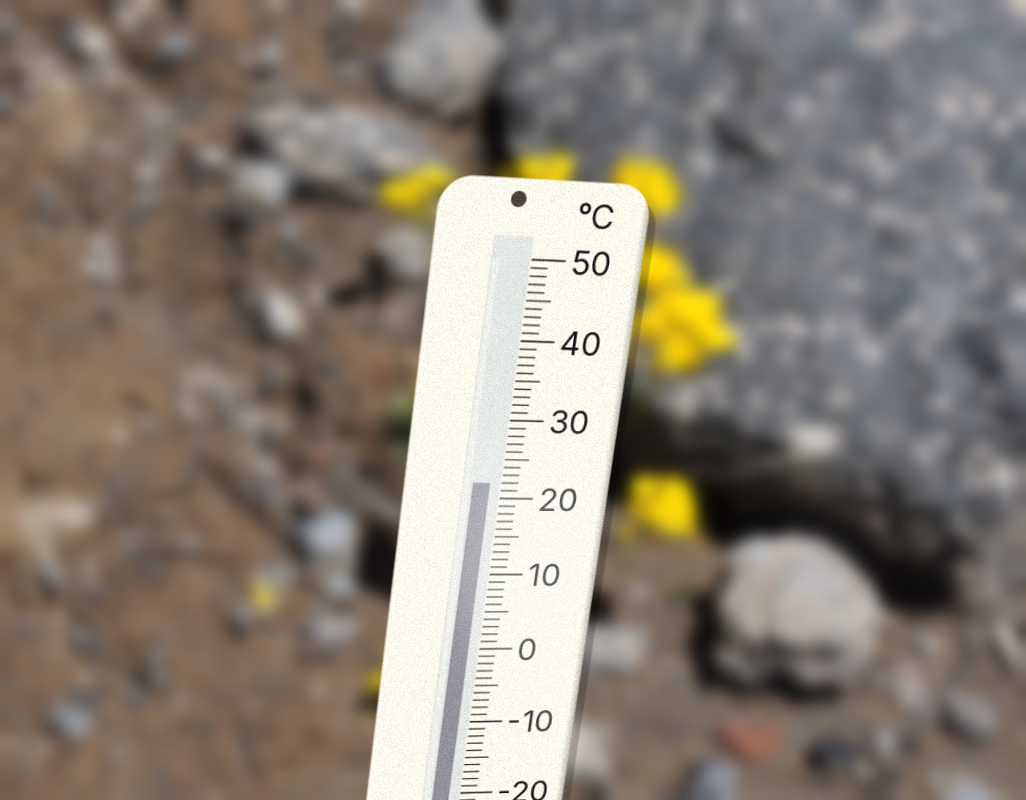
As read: 22°C
